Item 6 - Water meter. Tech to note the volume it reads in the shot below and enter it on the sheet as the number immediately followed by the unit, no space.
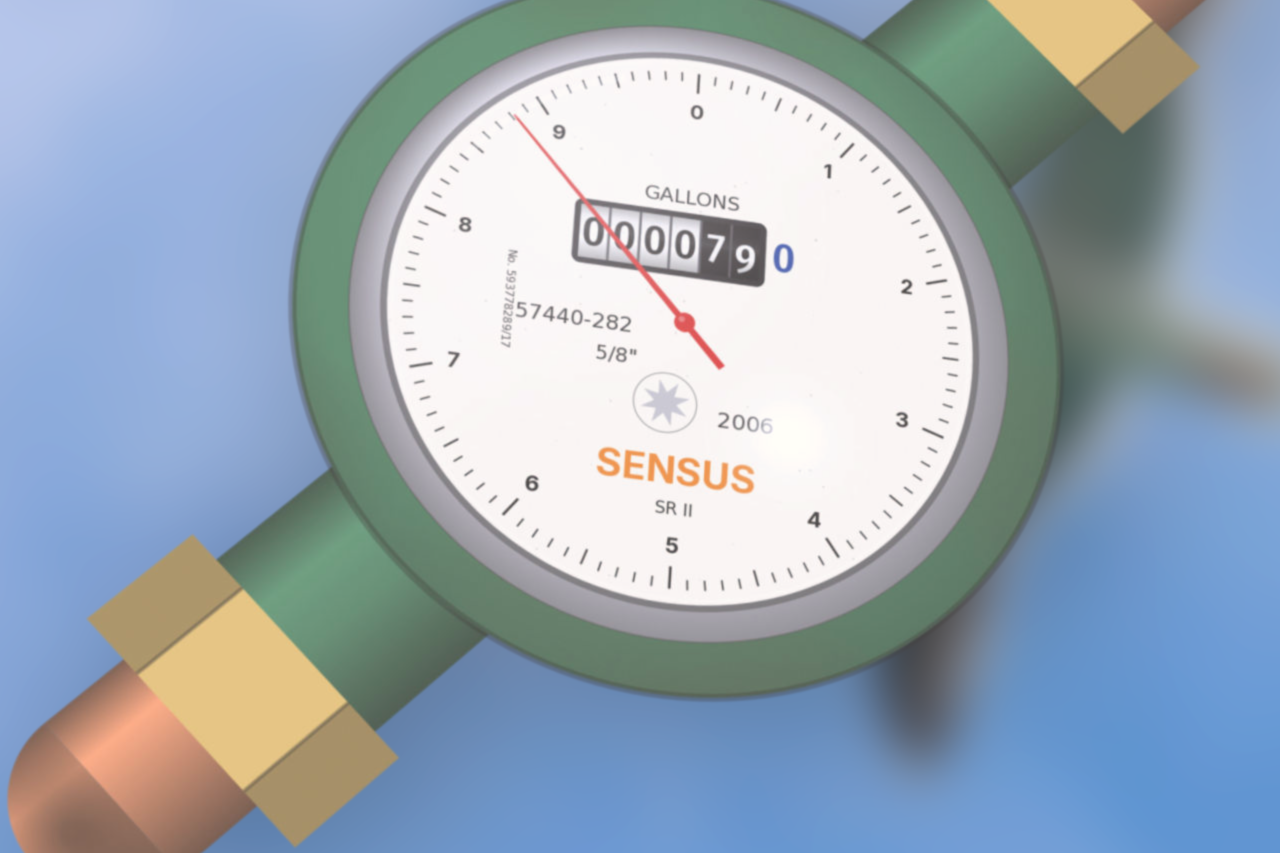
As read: 788.8gal
